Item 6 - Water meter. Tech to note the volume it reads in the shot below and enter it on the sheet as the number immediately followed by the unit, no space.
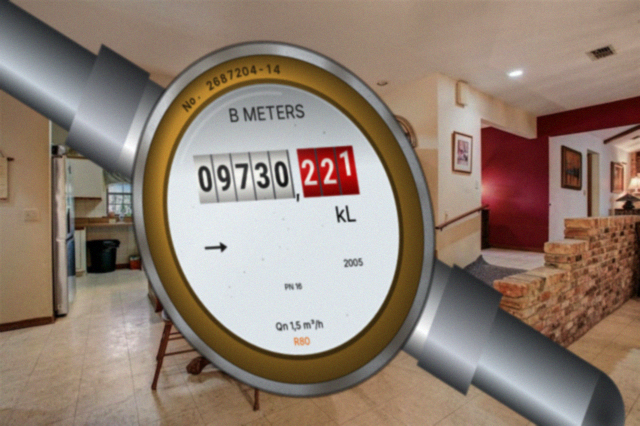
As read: 9730.221kL
